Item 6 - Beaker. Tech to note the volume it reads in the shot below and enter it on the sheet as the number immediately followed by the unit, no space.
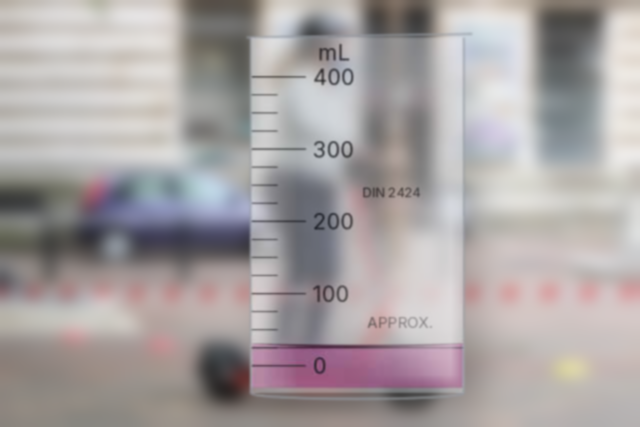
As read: 25mL
